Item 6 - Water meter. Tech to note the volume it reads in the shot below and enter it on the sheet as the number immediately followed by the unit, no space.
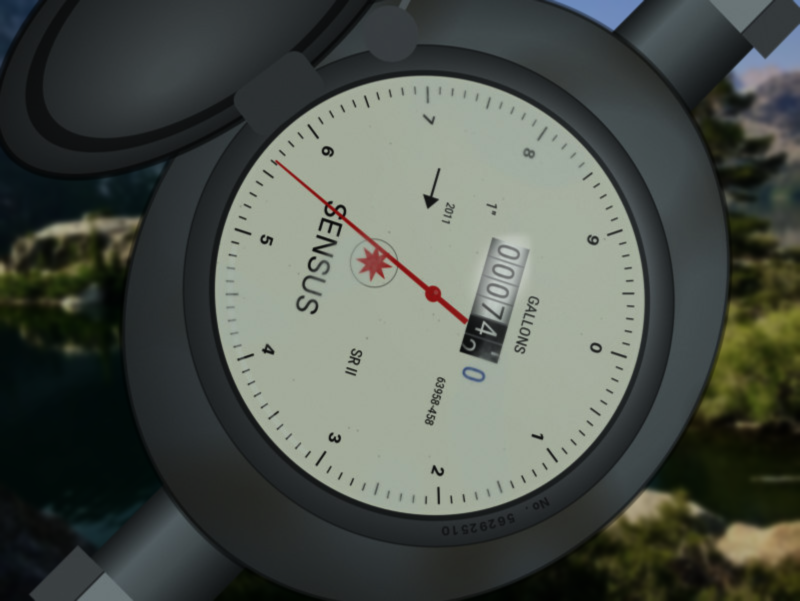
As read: 7415.6gal
